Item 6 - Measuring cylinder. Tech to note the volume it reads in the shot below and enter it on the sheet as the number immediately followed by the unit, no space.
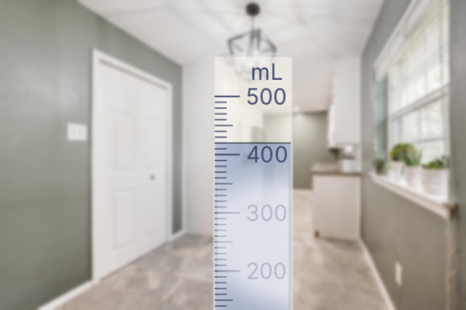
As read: 420mL
